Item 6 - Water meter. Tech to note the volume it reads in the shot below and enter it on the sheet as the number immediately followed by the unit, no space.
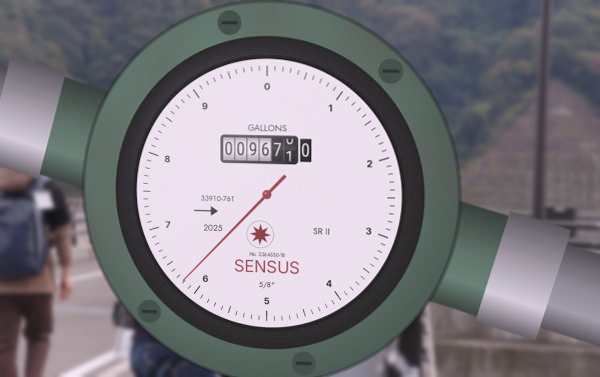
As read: 96706.2gal
